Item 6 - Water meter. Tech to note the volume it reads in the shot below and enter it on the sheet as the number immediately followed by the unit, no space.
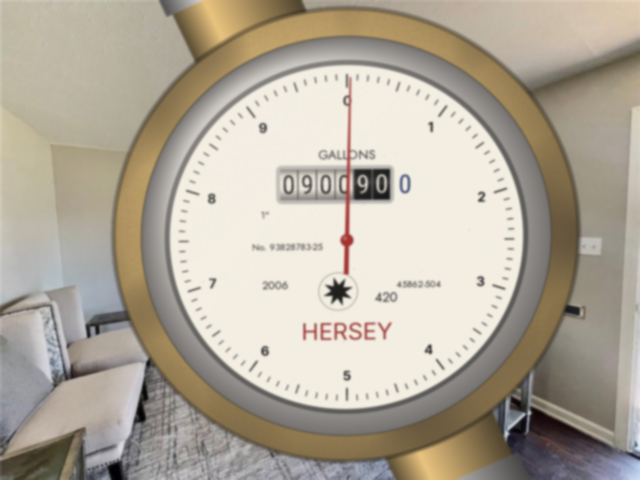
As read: 900900.0gal
